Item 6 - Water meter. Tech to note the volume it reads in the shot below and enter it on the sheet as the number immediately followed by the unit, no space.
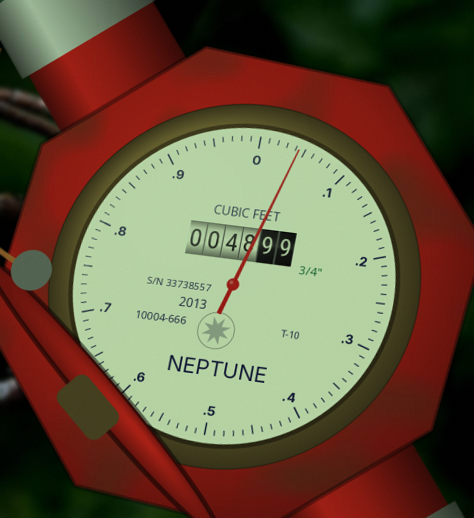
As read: 4899.04ft³
